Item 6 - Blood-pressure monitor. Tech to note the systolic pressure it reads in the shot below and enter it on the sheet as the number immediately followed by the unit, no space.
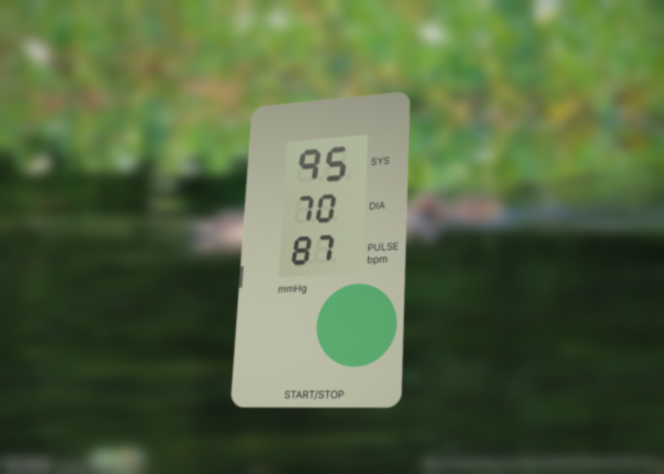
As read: 95mmHg
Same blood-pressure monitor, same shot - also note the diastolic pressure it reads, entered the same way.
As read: 70mmHg
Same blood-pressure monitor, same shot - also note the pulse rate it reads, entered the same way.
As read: 87bpm
